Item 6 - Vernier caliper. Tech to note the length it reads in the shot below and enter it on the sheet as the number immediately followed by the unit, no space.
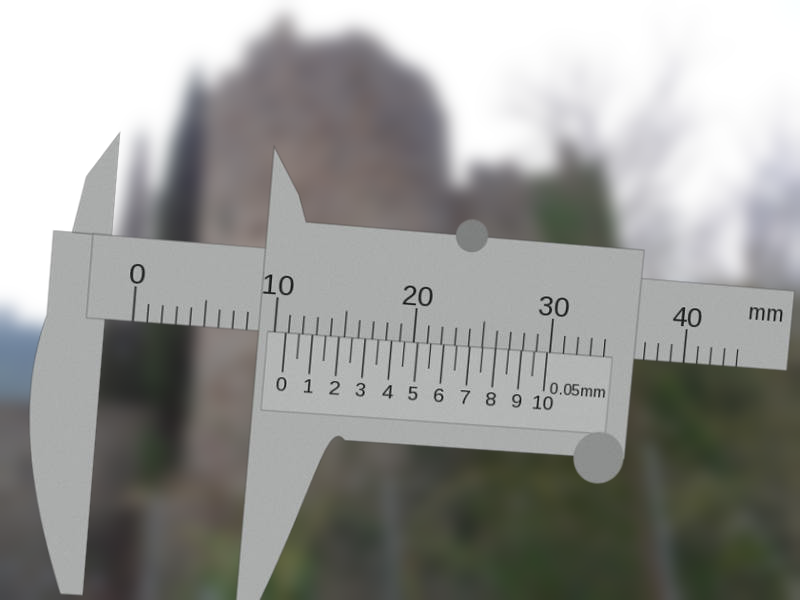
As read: 10.8mm
